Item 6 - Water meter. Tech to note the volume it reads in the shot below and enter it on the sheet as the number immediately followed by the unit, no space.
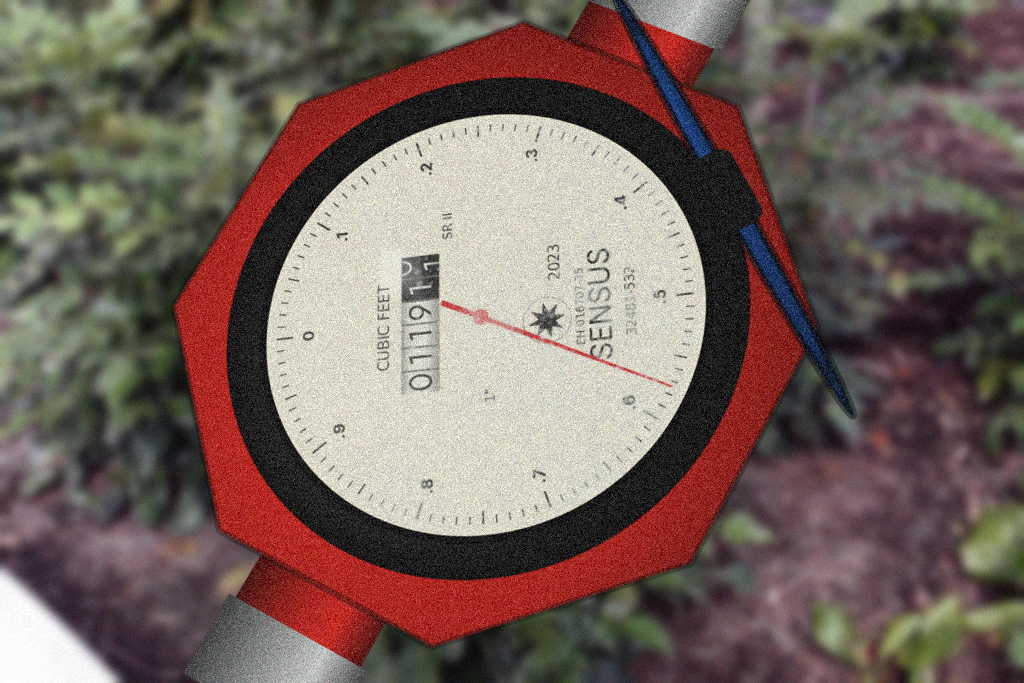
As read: 11910.57ft³
